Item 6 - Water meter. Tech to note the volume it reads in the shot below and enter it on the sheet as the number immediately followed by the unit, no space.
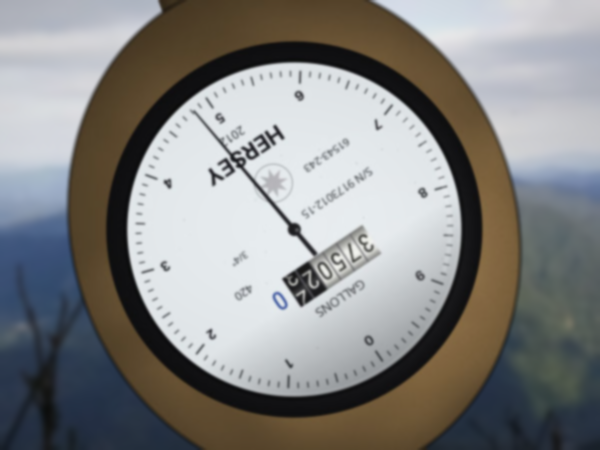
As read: 3750224.8gal
